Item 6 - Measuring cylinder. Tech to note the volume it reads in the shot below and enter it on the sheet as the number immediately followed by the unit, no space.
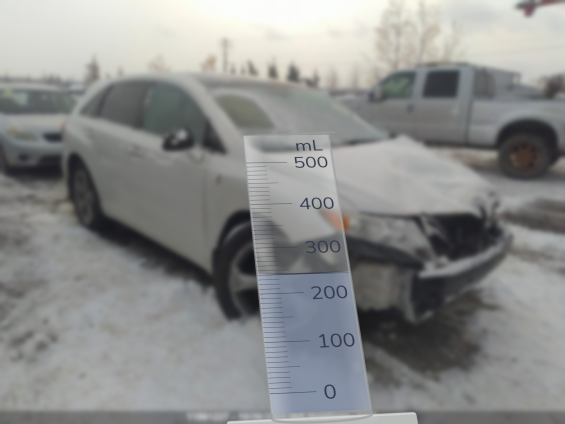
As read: 240mL
